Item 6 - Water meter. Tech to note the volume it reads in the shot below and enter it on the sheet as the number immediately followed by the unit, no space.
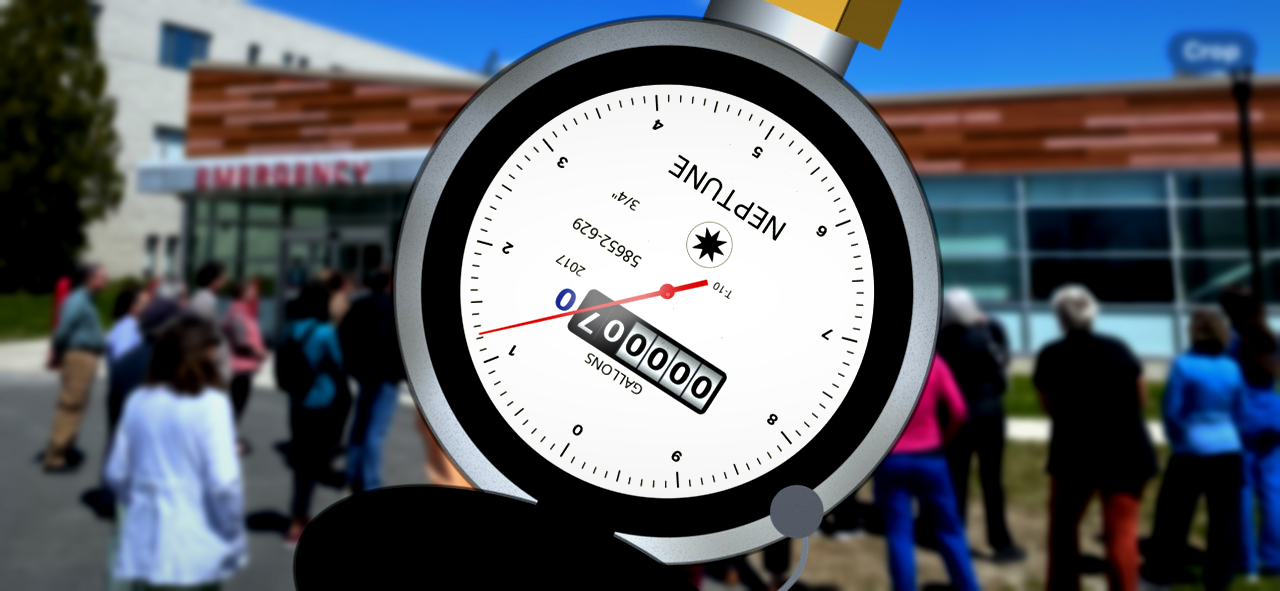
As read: 71.2gal
